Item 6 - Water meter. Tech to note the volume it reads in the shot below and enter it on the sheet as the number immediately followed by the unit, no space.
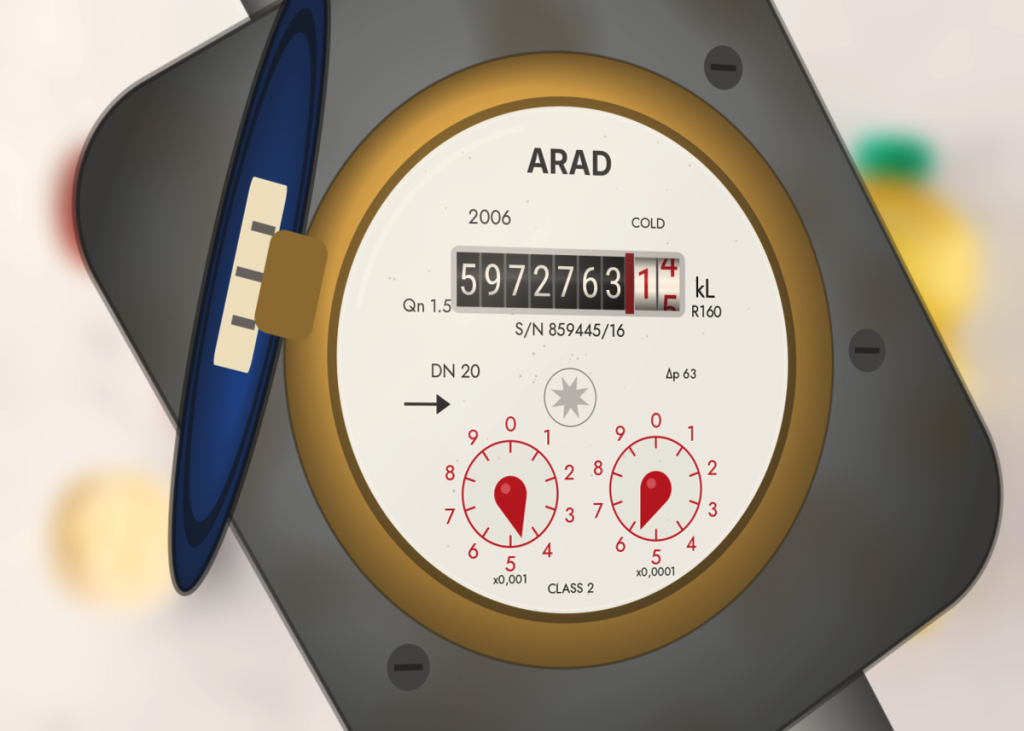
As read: 5972763.1445kL
